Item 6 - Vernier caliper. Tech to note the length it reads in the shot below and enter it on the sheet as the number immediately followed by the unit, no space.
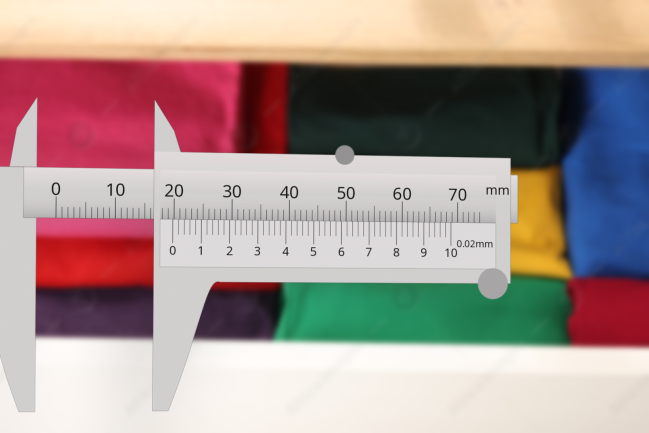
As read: 19.8mm
